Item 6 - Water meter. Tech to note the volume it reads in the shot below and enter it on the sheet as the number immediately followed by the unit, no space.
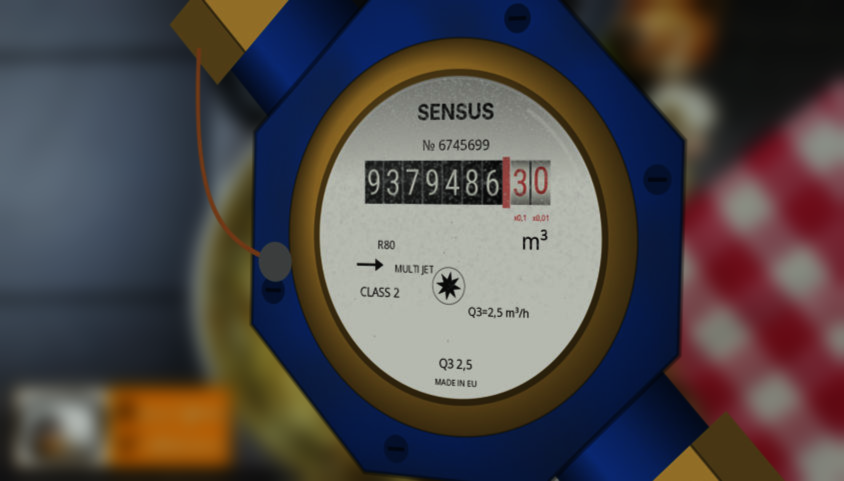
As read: 9379486.30m³
